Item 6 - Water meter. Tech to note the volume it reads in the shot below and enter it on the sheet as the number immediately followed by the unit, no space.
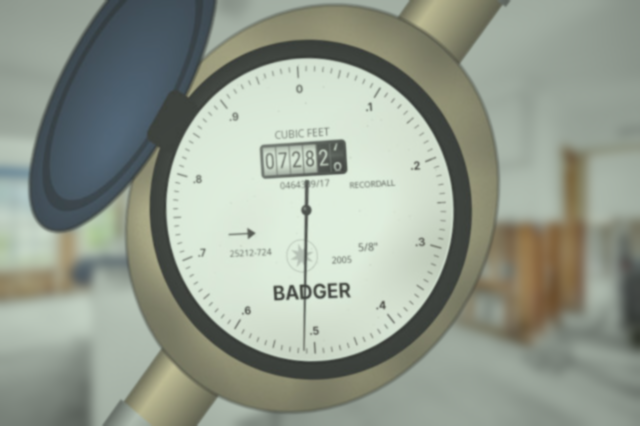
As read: 72827.51ft³
